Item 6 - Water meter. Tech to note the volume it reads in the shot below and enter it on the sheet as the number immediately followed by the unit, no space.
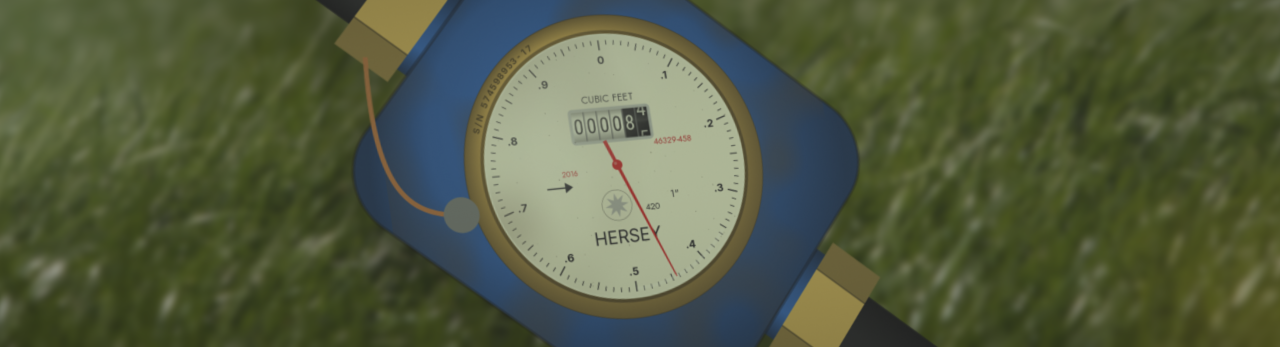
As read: 84.44ft³
